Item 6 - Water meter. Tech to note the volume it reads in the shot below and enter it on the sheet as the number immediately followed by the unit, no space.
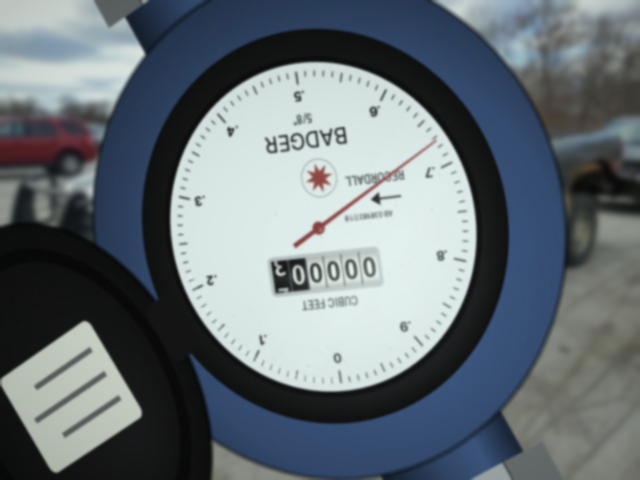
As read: 2.67ft³
